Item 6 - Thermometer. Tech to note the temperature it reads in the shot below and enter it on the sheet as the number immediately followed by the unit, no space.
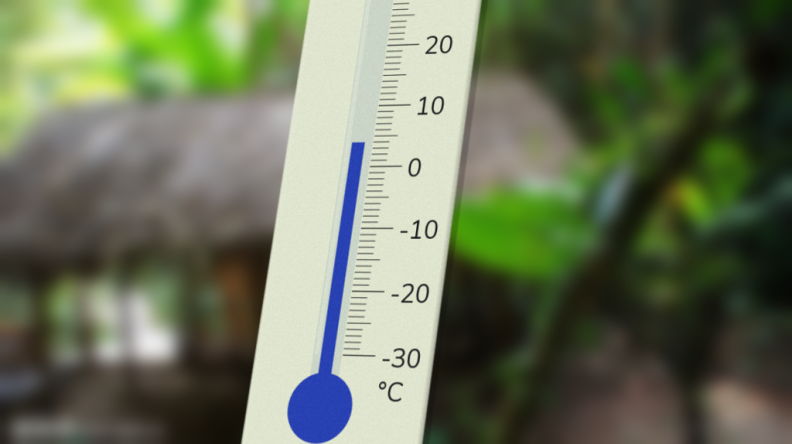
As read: 4°C
